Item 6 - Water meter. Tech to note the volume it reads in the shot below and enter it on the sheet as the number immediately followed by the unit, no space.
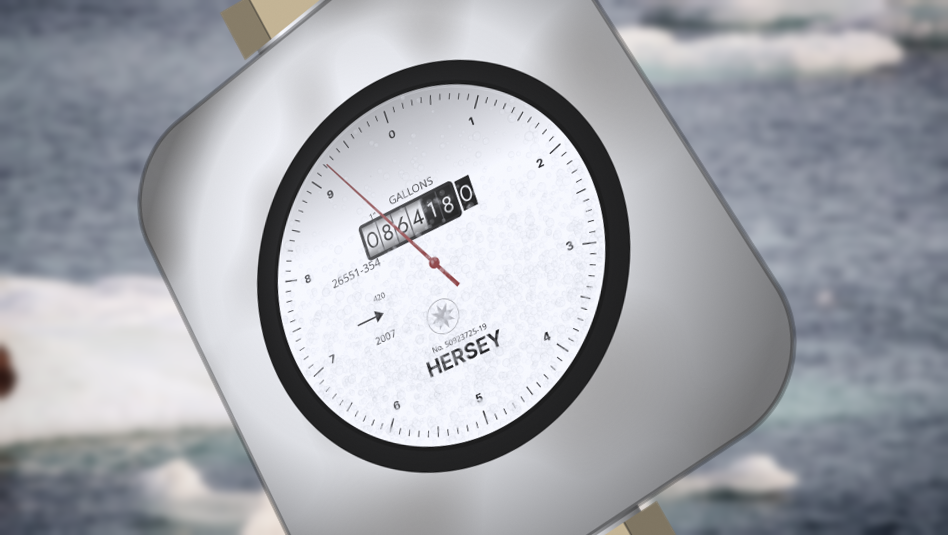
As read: 864179.2gal
